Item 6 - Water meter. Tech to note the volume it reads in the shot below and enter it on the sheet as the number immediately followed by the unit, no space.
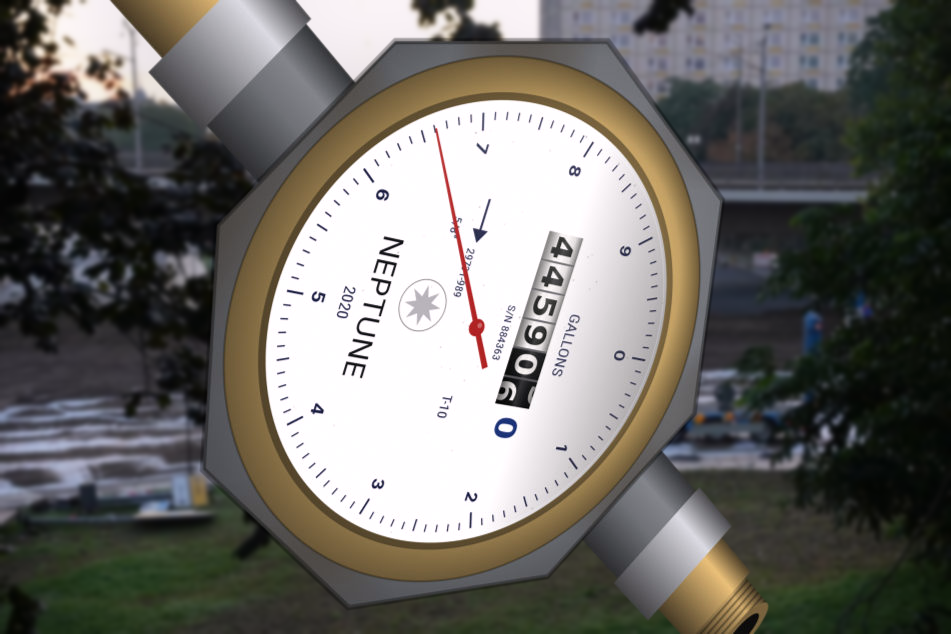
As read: 4459056.6gal
